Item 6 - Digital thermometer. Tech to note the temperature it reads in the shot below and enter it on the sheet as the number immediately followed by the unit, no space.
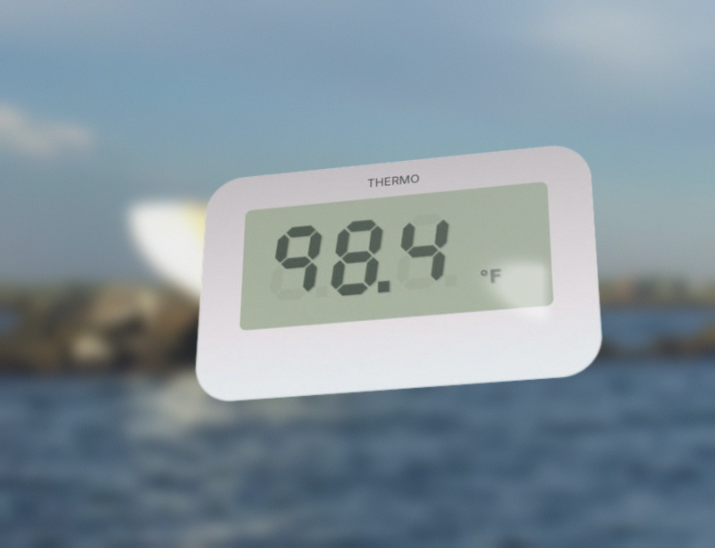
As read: 98.4°F
